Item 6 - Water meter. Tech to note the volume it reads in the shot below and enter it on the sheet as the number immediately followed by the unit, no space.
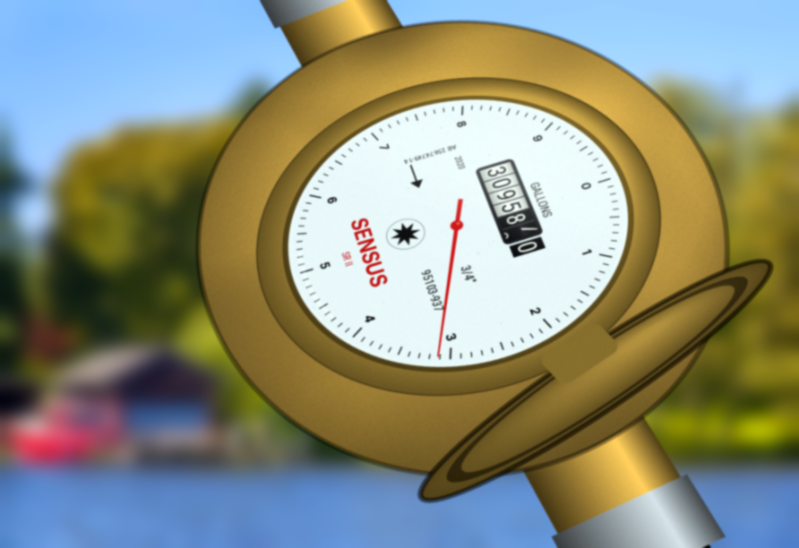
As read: 3095873.1gal
